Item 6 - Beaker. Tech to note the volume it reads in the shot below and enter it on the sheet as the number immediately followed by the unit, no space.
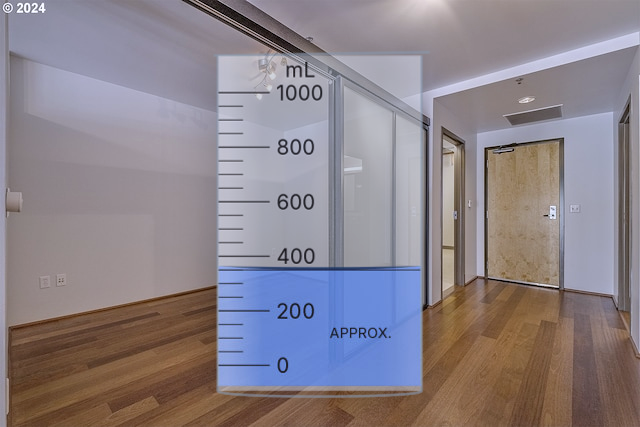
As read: 350mL
